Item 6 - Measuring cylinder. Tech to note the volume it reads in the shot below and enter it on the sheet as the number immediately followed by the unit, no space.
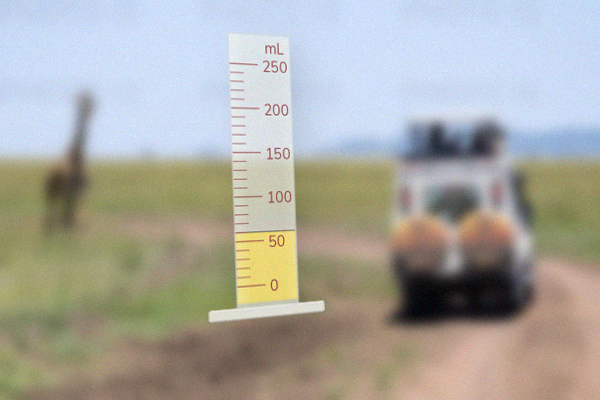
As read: 60mL
